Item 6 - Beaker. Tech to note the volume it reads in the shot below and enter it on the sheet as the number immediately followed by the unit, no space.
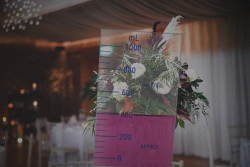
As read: 400mL
